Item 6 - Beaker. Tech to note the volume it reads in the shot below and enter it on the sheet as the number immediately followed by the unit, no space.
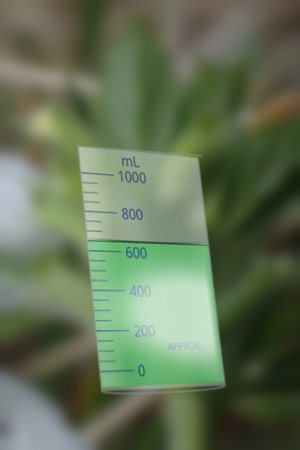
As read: 650mL
